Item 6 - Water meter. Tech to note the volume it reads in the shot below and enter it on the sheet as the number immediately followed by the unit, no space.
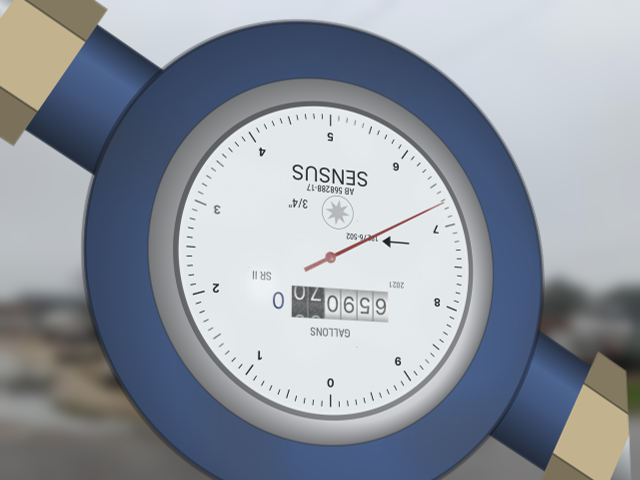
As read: 6590696.7gal
